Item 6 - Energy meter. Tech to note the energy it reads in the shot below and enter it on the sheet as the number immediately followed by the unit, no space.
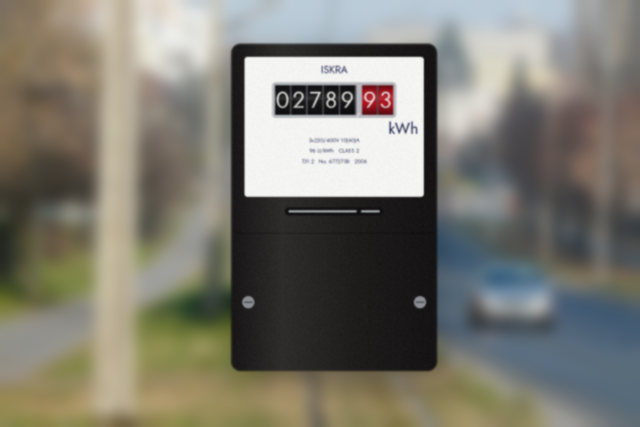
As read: 2789.93kWh
